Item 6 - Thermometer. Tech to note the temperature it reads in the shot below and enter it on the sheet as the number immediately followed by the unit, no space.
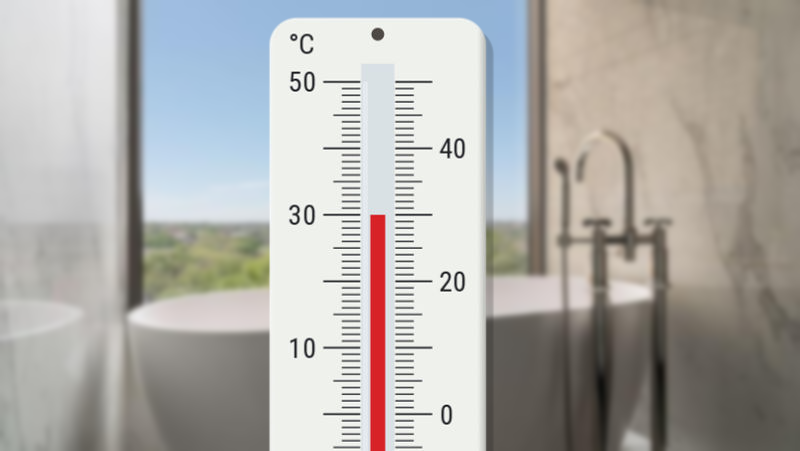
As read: 30°C
